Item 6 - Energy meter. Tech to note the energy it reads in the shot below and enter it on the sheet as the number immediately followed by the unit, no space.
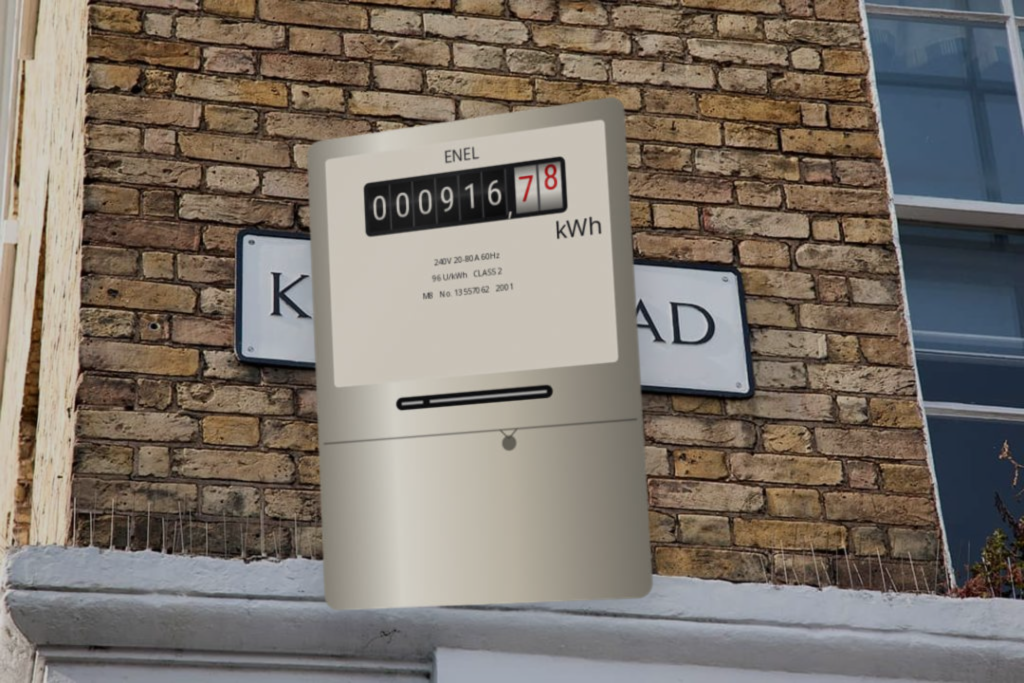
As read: 916.78kWh
